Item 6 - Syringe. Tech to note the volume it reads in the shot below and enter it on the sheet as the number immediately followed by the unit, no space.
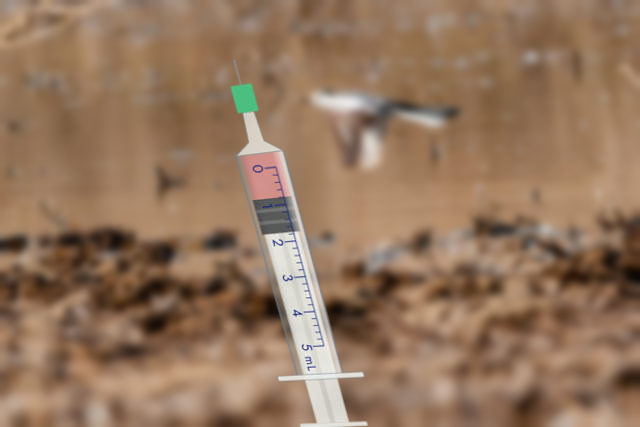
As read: 0.8mL
